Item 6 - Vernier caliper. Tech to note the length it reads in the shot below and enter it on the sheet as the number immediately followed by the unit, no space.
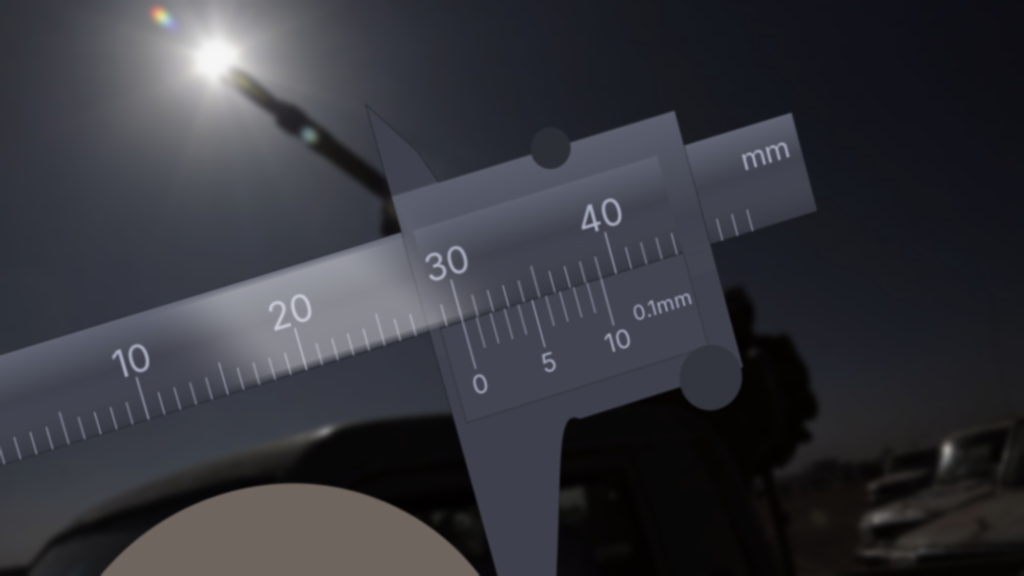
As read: 30.0mm
